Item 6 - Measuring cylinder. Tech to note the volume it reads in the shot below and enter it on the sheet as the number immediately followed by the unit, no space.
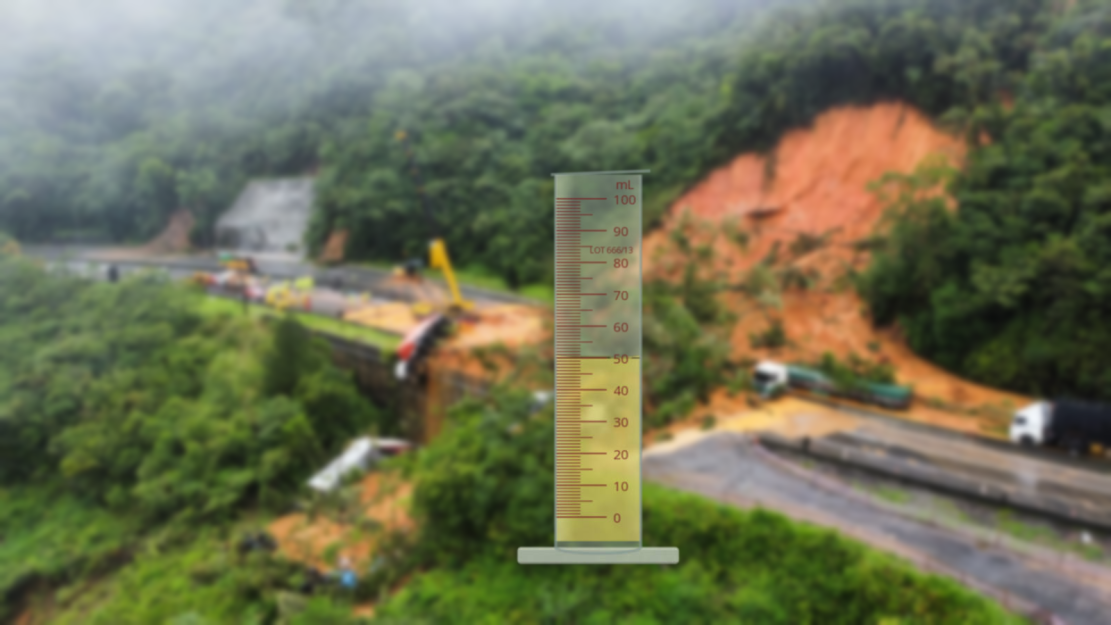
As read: 50mL
